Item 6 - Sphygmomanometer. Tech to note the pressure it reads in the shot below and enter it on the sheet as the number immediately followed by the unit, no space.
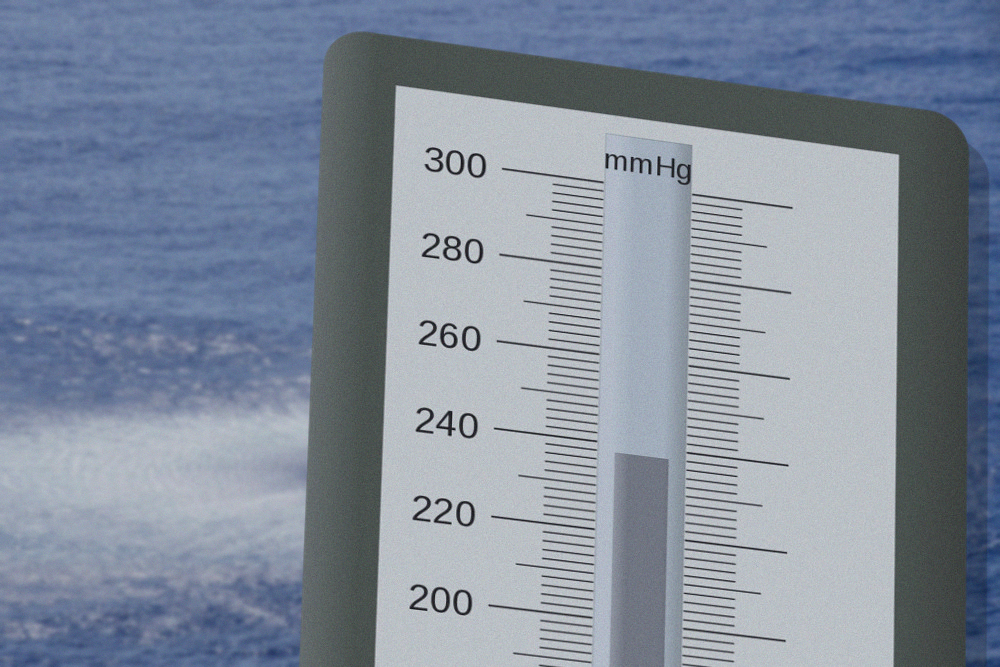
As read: 238mmHg
